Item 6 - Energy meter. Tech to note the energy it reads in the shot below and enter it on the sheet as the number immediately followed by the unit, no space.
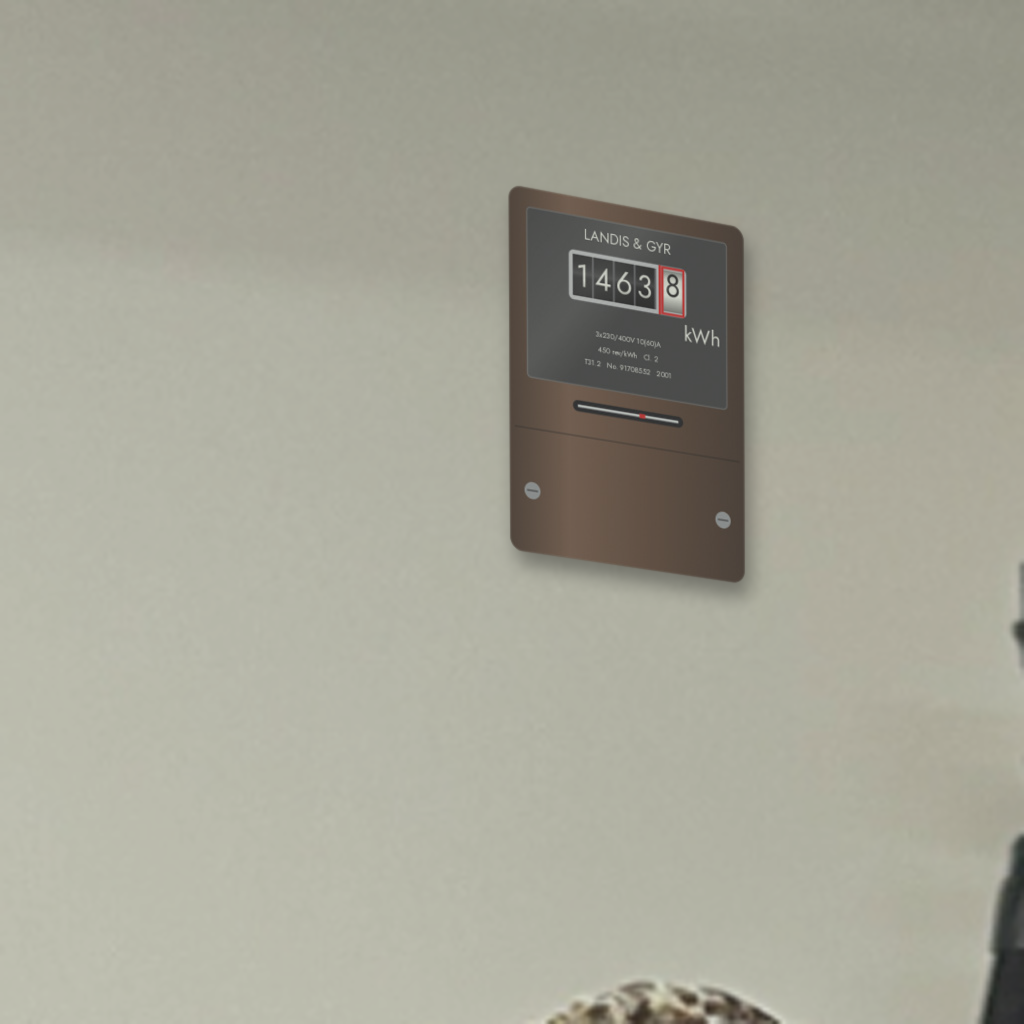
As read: 1463.8kWh
